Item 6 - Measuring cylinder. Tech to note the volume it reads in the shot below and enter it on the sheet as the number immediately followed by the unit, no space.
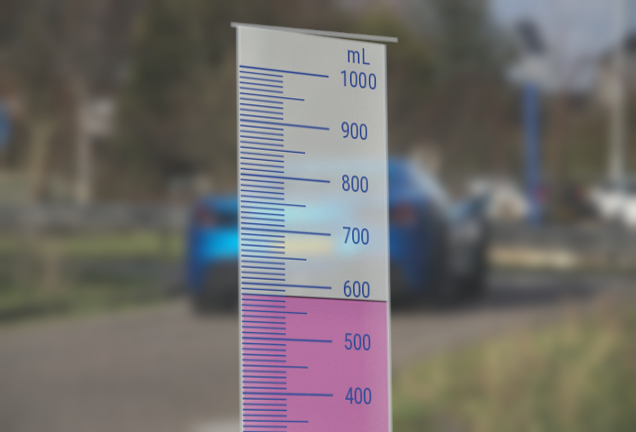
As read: 580mL
